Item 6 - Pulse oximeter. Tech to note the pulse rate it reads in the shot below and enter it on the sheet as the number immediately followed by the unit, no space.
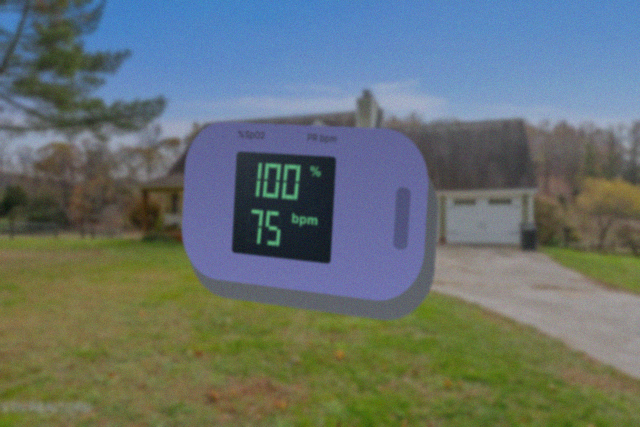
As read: 75bpm
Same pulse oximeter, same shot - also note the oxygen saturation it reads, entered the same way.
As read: 100%
